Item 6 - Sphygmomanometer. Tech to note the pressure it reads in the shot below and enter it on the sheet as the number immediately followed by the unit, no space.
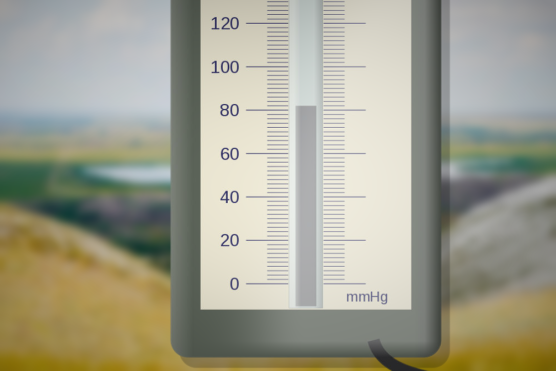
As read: 82mmHg
